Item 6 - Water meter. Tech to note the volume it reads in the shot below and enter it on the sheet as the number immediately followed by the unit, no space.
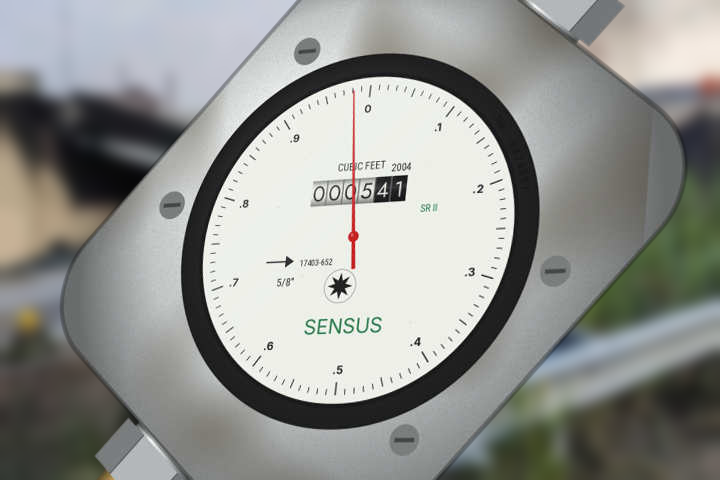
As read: 540.98ft³
